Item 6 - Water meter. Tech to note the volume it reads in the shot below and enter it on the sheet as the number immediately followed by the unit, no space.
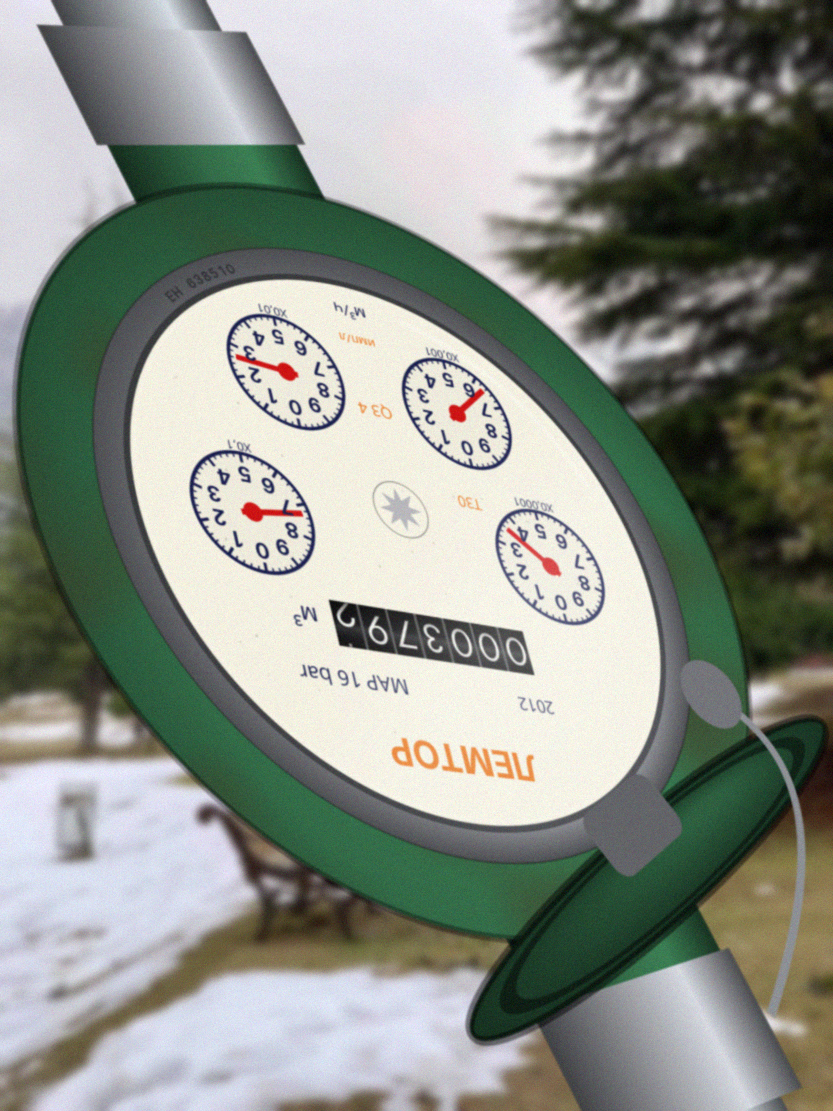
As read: 3791.7263m³
